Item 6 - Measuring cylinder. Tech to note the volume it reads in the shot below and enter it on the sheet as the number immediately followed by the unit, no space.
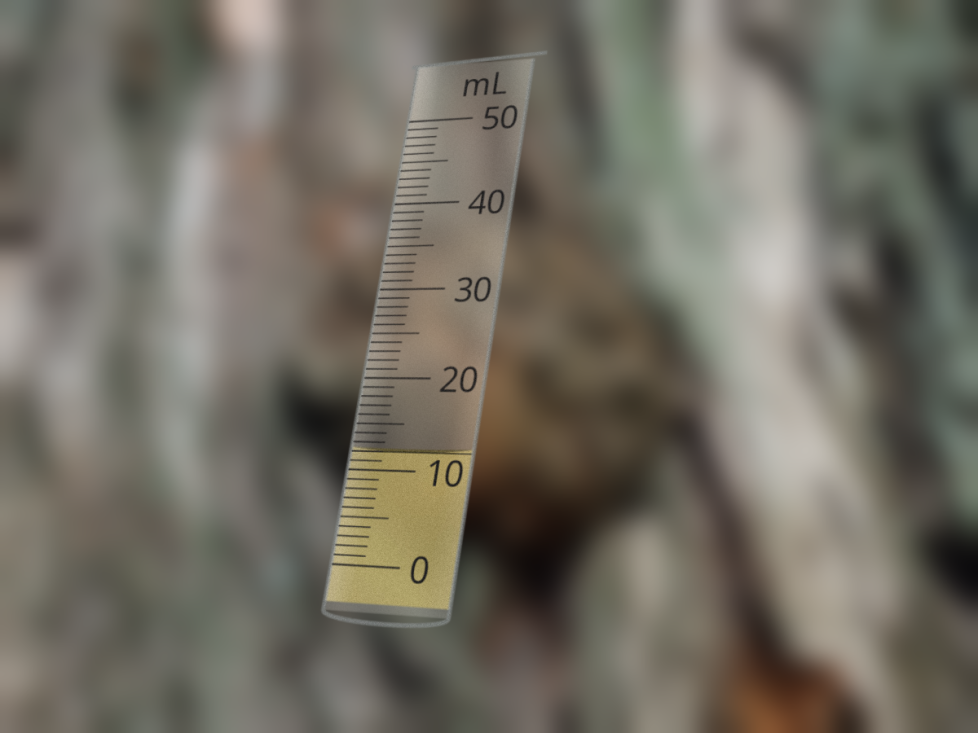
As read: 12mL
